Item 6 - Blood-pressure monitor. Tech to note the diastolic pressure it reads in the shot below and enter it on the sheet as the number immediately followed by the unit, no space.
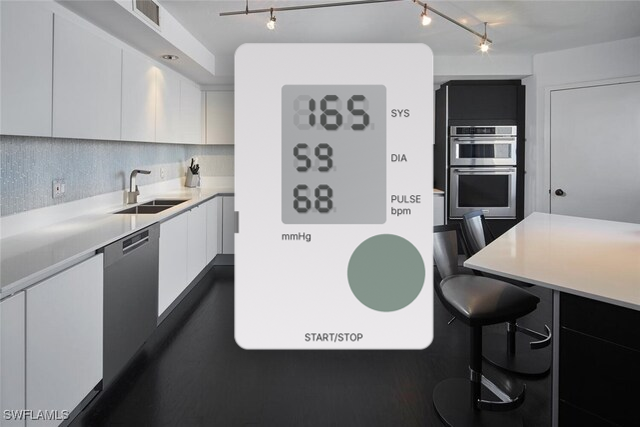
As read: 59mmHg
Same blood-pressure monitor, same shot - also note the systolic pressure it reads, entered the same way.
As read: 165mmHg
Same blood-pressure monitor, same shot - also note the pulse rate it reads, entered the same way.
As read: 68bpm
